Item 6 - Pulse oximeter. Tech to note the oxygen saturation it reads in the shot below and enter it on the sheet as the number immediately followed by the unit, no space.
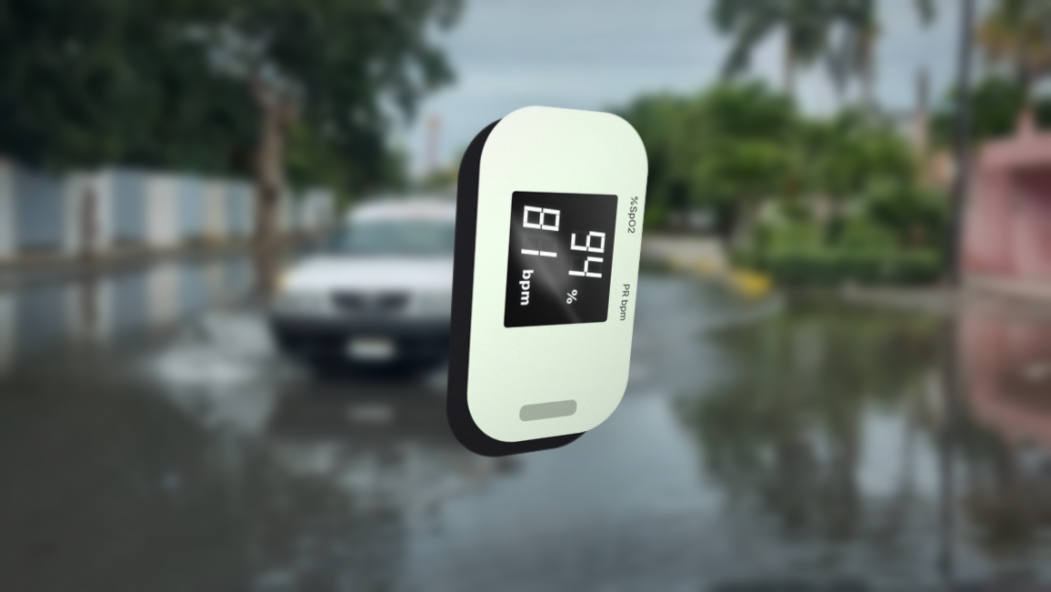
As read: 94%
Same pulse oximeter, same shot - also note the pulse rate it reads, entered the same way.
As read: 81bpm
